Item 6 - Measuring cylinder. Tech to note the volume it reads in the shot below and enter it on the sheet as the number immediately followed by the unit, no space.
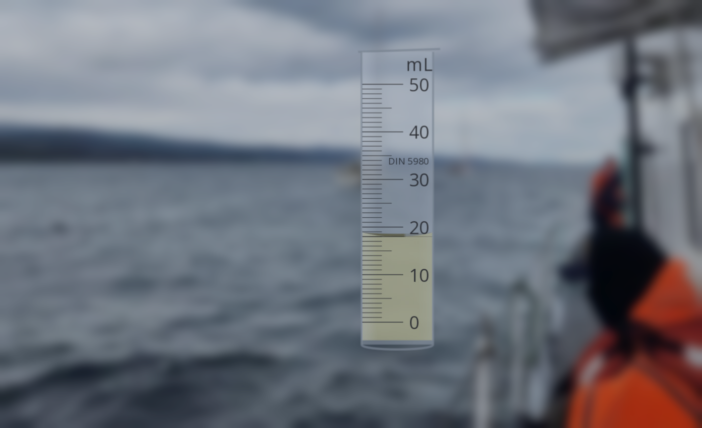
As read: 18mL
